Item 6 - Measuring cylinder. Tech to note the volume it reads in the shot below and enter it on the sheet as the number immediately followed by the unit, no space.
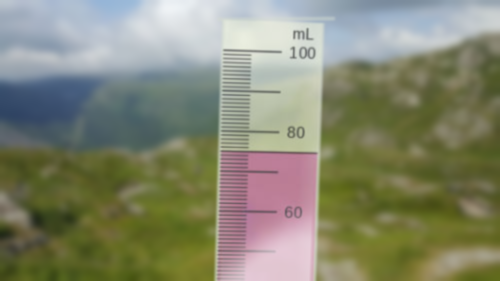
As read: 75mL
